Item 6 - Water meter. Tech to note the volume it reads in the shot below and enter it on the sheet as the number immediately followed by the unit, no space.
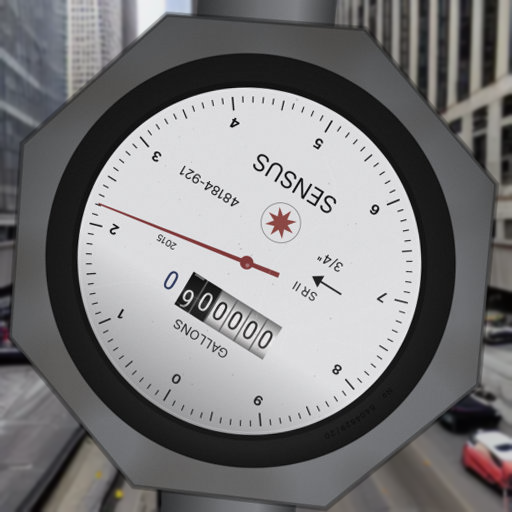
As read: 62.2gal
